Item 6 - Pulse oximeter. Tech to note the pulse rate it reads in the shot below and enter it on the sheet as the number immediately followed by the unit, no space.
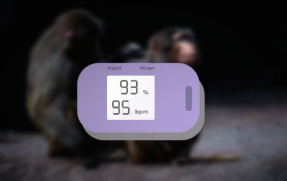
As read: 95bpm
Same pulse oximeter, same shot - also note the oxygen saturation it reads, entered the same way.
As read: 93%
